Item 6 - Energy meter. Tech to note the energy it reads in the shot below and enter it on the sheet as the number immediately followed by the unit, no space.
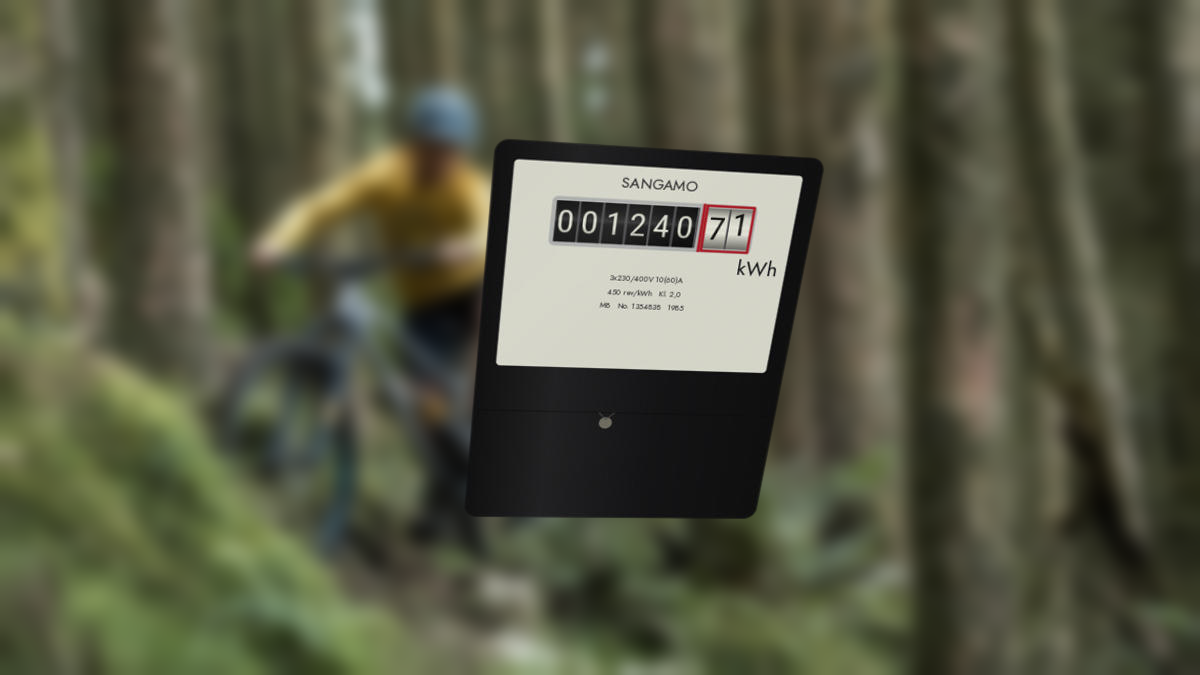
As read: 1240.71kWh
